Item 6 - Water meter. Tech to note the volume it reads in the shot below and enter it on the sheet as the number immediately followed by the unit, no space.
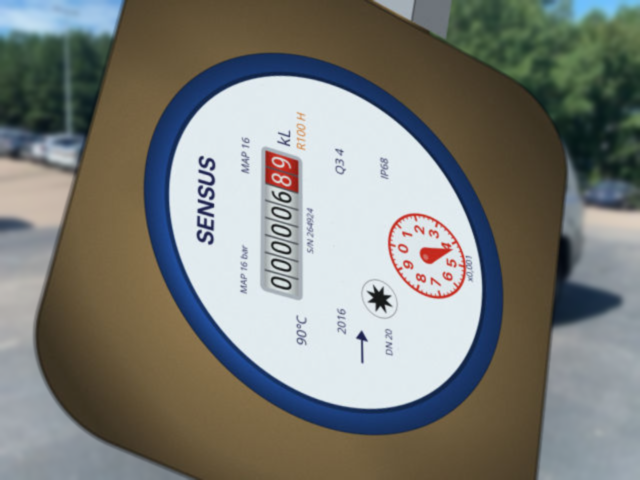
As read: 6.894kL
